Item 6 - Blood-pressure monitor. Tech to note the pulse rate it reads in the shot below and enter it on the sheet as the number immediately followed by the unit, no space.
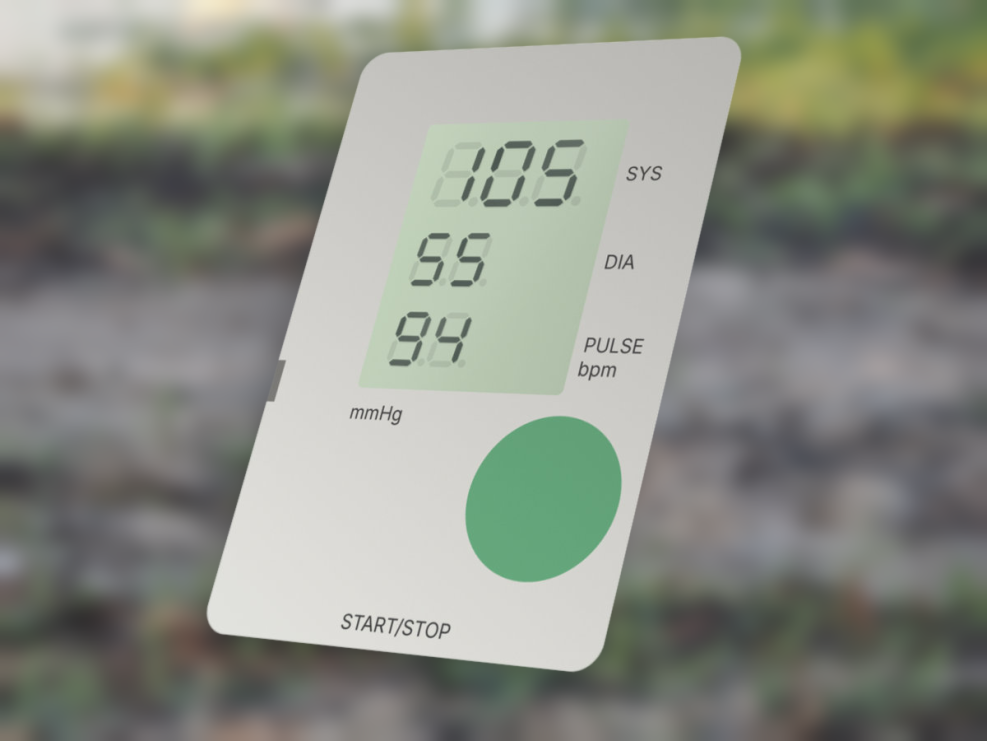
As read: 94bpm
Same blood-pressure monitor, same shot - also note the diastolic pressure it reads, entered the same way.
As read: 55mmHg
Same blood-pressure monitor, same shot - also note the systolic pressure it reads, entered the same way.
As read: 105mmHg
